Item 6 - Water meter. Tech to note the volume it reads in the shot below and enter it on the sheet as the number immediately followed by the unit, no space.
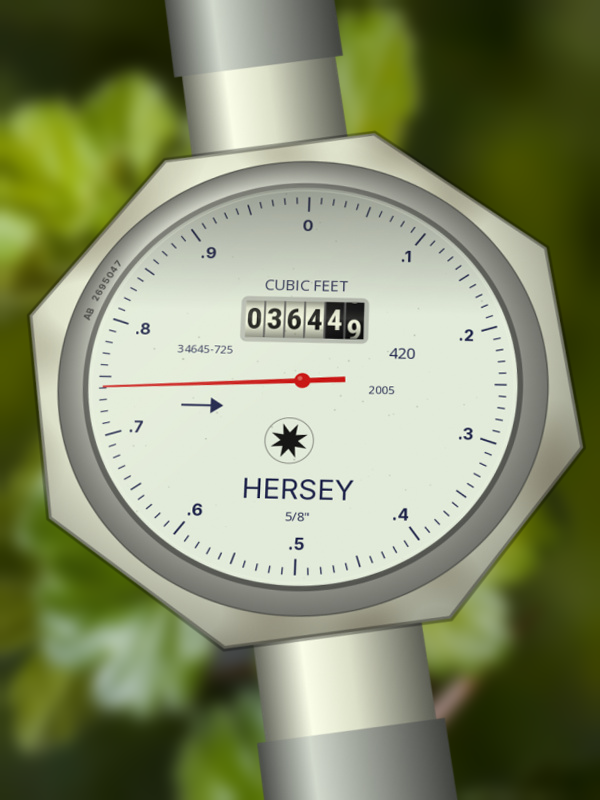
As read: 36448.74ft³
